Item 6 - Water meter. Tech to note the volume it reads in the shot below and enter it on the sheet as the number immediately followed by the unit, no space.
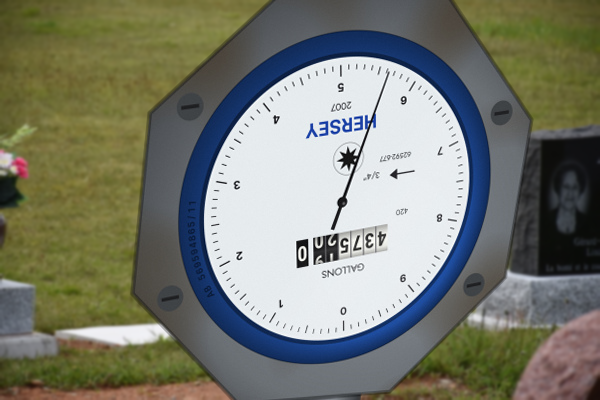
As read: 4375195.6gal
